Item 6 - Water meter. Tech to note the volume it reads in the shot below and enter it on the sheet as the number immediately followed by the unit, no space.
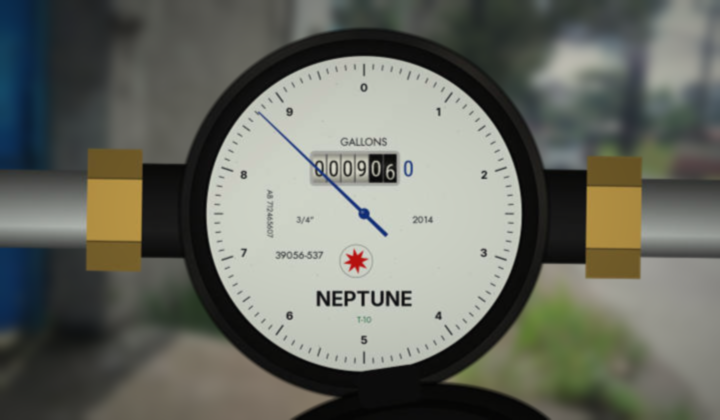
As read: 9058.7gal
